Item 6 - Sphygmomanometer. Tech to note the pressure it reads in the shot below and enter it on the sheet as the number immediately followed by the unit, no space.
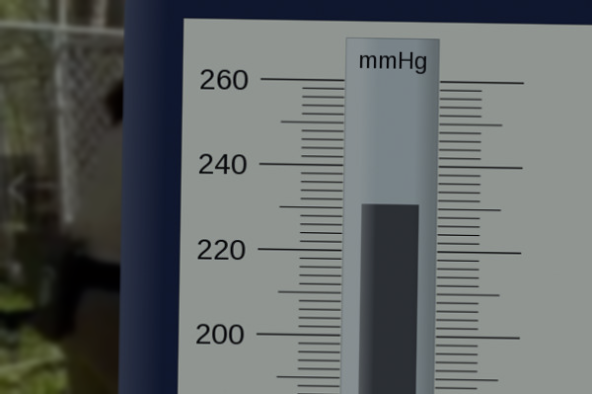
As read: 231mmHg
